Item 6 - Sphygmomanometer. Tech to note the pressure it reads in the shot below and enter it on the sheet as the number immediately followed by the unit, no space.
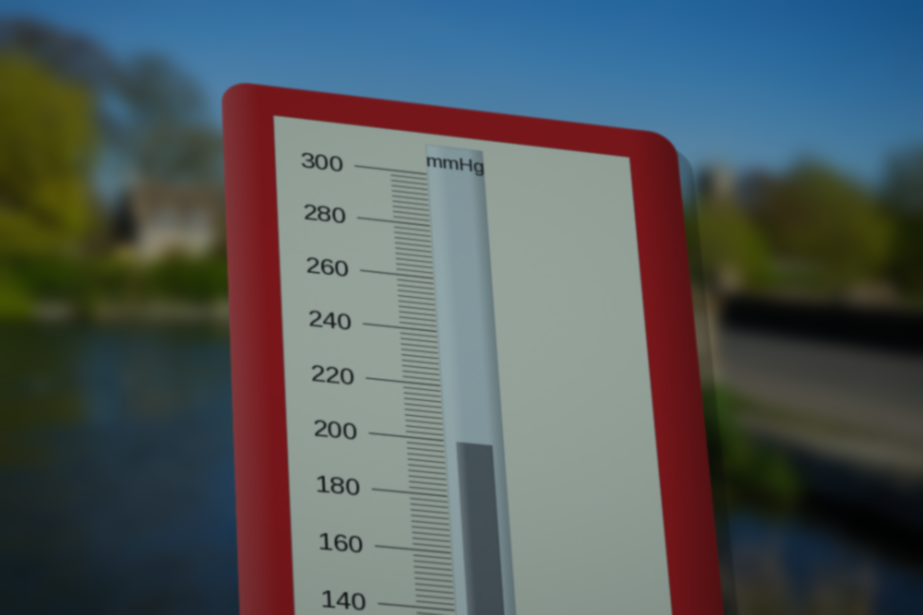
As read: 200mmHg
